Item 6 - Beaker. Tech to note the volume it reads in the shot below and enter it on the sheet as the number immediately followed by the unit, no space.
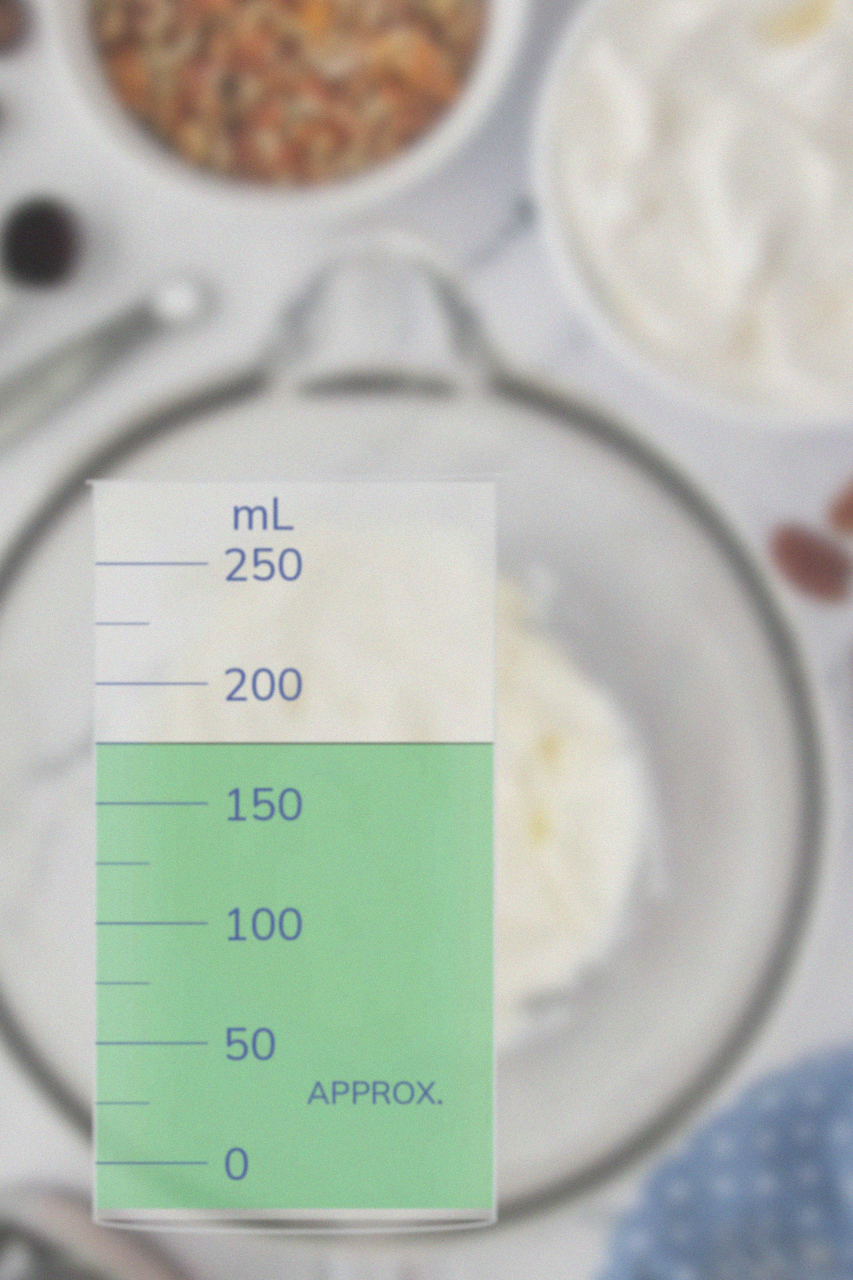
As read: 175mL
